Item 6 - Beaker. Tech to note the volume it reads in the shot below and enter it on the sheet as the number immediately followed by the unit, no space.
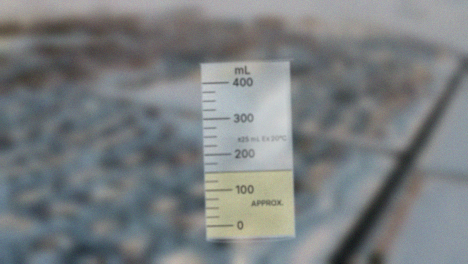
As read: 150mL
